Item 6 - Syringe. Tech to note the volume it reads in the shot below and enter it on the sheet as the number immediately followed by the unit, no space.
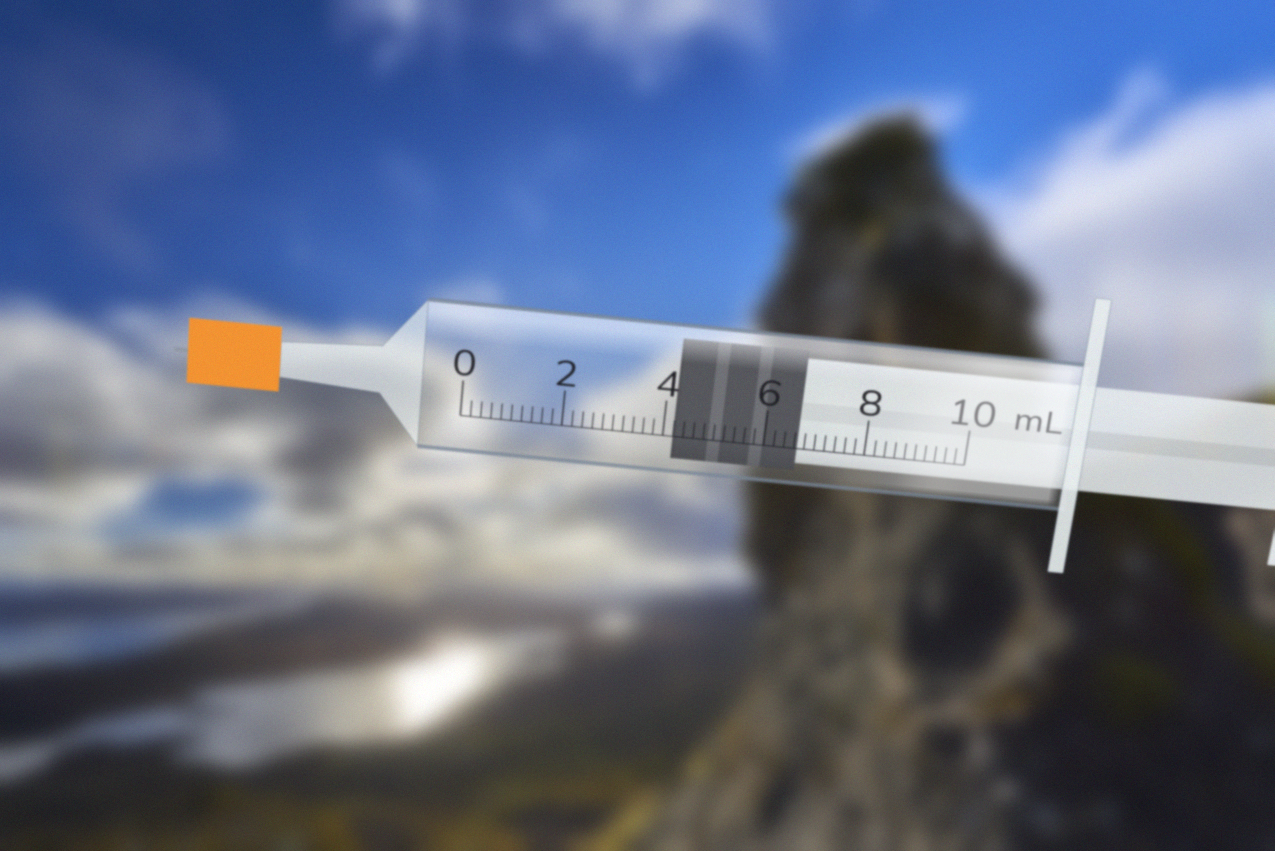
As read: 4.2mL
